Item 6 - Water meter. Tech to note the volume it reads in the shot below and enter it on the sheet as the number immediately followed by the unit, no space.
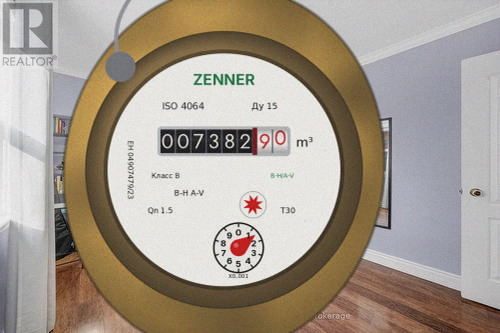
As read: 7382.901m³
